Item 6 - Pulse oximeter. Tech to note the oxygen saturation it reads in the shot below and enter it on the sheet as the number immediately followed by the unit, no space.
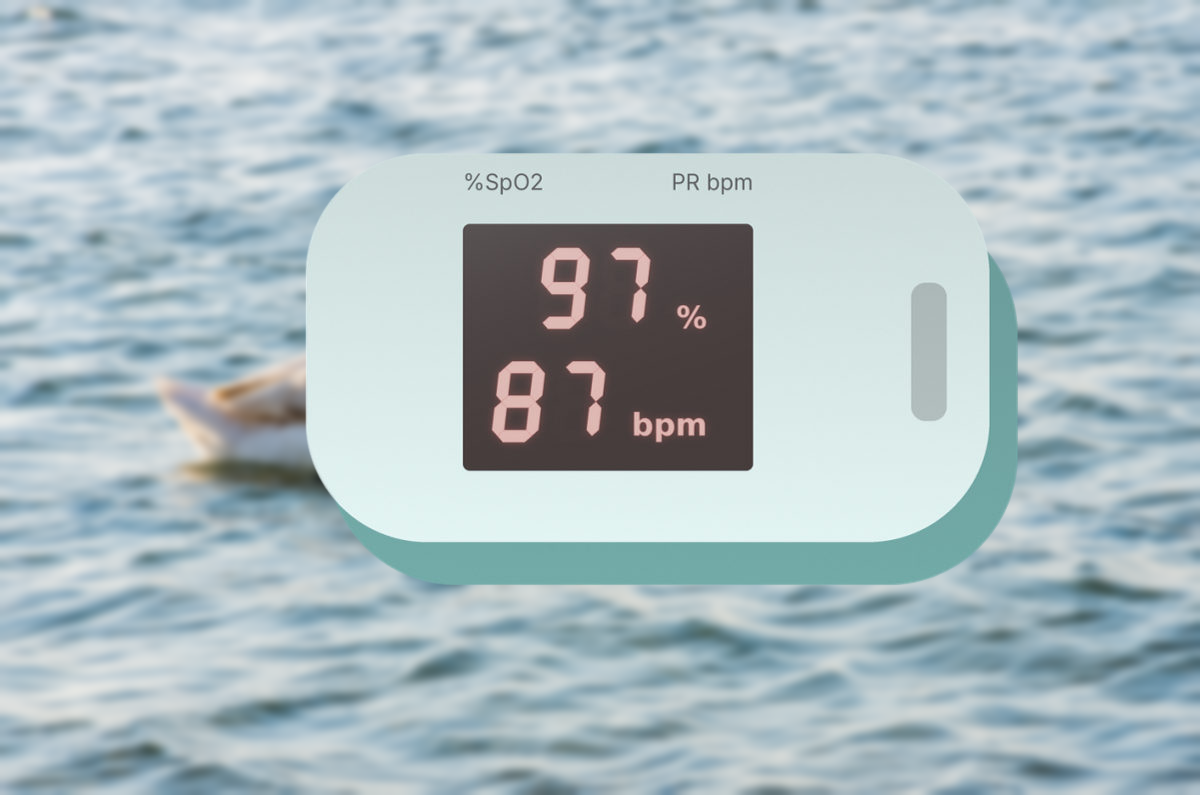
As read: 97%
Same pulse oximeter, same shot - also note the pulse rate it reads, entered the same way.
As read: 87bpm
